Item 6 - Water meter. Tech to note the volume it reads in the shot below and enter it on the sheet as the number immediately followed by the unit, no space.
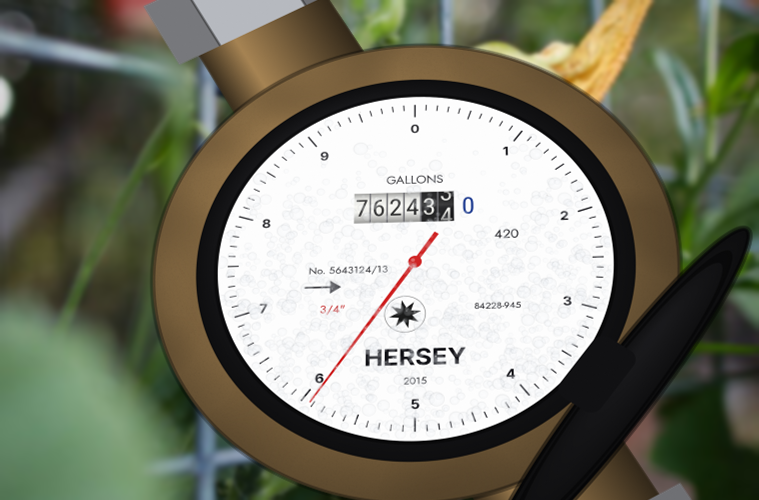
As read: 7624335.9gal
